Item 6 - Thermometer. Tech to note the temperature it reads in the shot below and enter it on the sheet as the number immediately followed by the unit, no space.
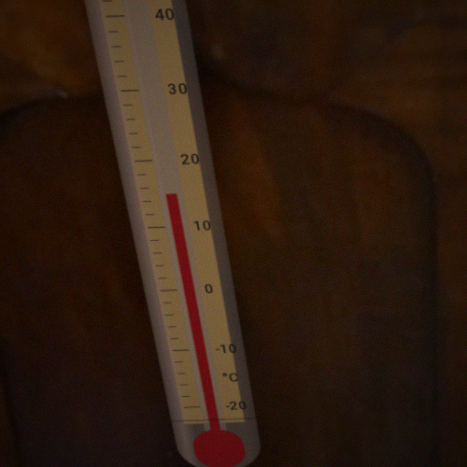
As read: 15°C
